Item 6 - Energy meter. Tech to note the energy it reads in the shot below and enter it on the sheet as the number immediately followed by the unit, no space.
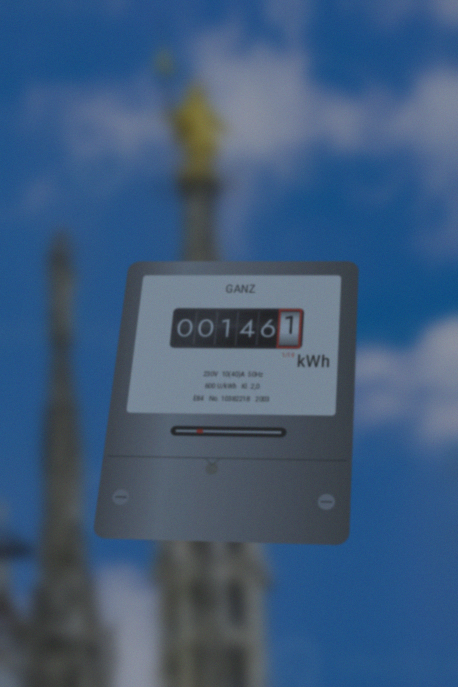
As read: 146.1kWh
